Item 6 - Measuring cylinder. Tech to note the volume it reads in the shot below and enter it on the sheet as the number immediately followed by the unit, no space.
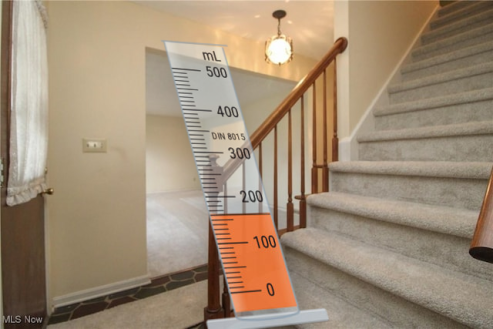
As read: 160mL
